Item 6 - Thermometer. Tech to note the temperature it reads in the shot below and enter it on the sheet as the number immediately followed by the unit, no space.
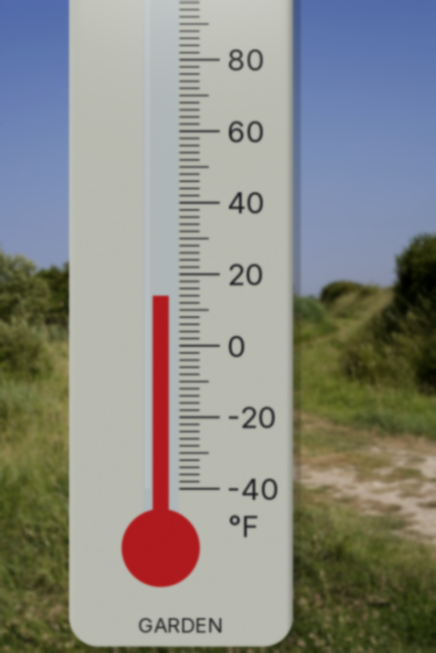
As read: 14°F
